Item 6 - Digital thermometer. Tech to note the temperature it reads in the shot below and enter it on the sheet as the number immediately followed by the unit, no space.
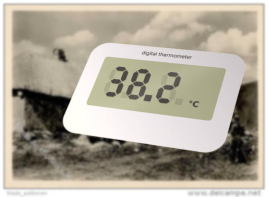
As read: 38.2°C
